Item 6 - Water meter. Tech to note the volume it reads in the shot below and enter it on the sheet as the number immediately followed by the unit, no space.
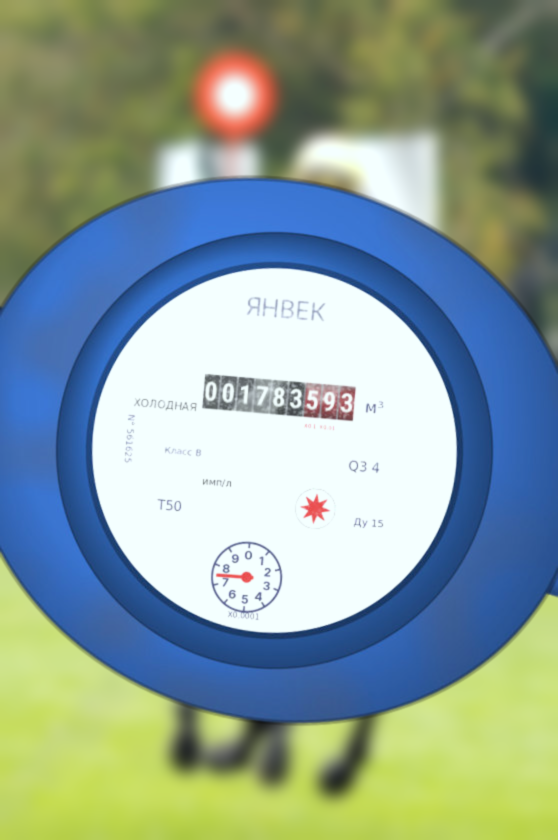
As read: 1783.5937m³
